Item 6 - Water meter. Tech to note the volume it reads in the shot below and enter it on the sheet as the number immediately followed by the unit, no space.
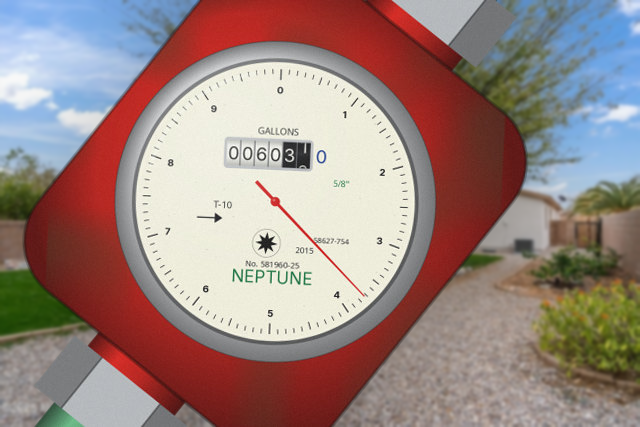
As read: 60313.7gal
